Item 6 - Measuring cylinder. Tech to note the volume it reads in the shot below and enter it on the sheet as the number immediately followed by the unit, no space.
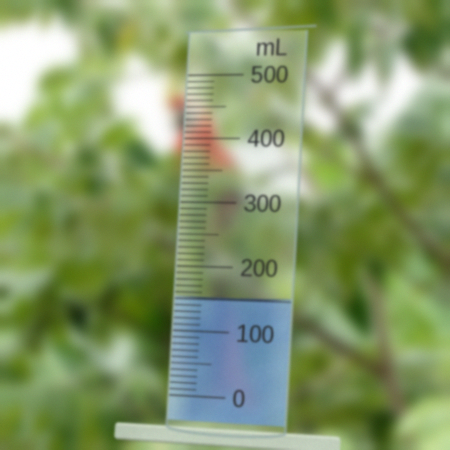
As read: 150mL
